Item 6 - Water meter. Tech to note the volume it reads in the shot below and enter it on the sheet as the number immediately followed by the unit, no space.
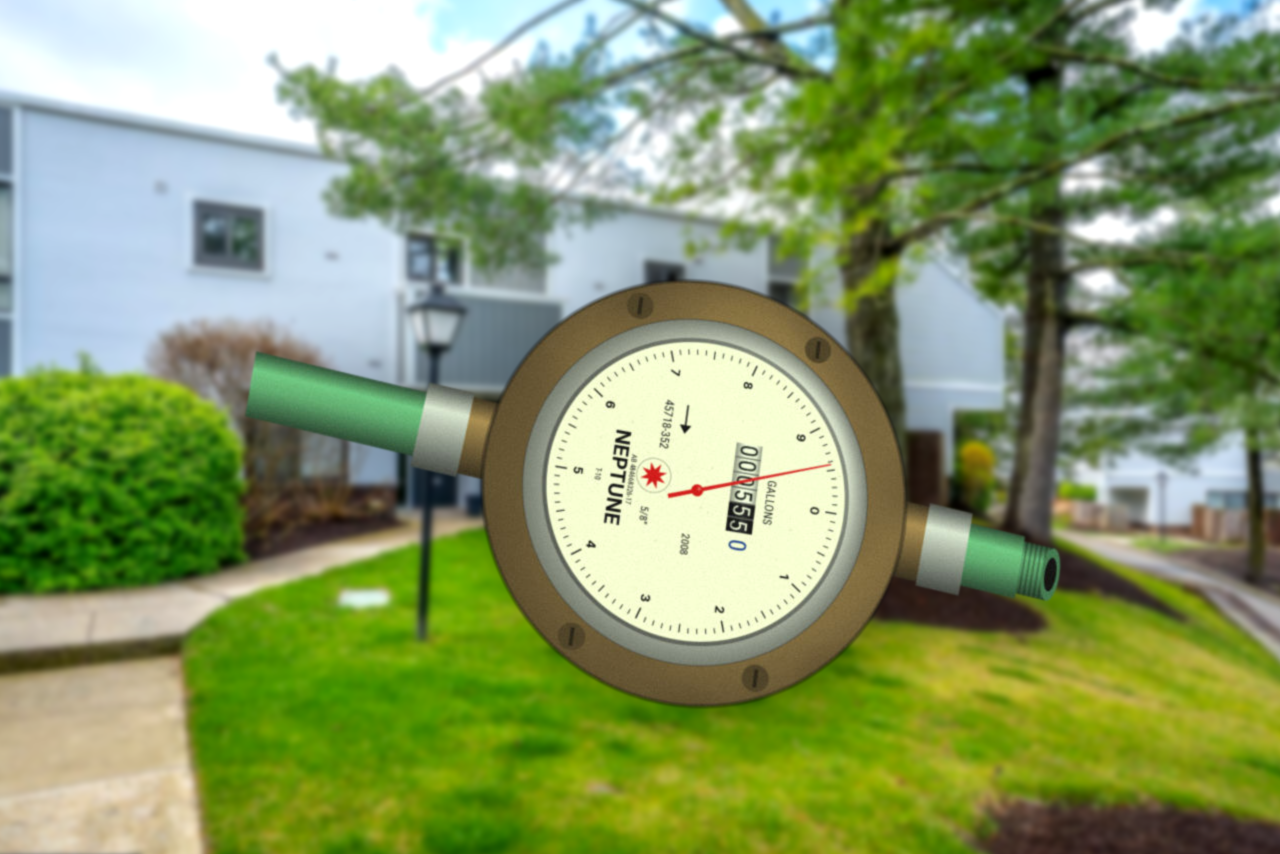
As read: 5549.4gal
